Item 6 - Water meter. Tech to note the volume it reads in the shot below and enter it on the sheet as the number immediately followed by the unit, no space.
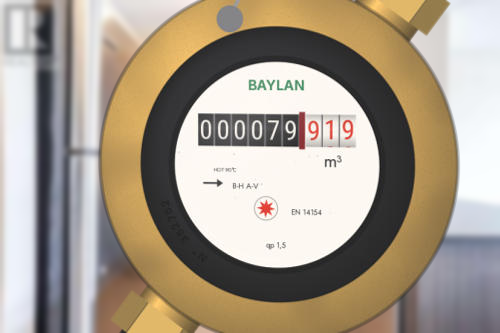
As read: 79.919m³
